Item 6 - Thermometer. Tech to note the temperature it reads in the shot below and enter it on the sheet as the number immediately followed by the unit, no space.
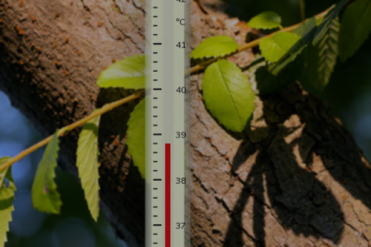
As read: 38.8°C
